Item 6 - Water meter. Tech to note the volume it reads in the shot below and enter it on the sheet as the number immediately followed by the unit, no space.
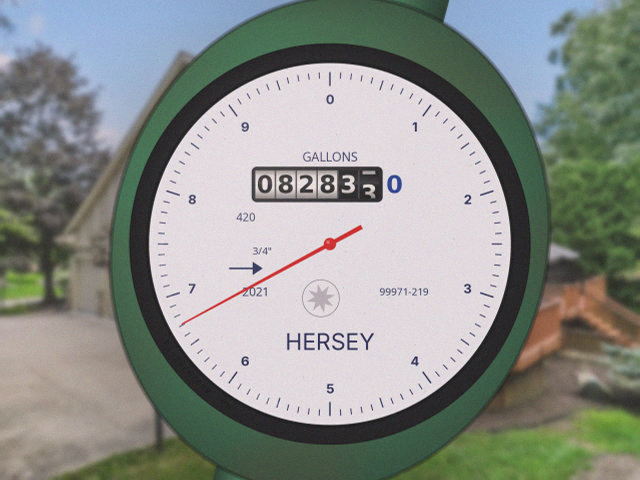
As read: 828326.7gal
